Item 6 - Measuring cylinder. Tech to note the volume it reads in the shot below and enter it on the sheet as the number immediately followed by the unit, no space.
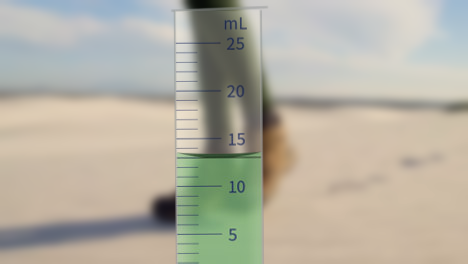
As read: 13mL
